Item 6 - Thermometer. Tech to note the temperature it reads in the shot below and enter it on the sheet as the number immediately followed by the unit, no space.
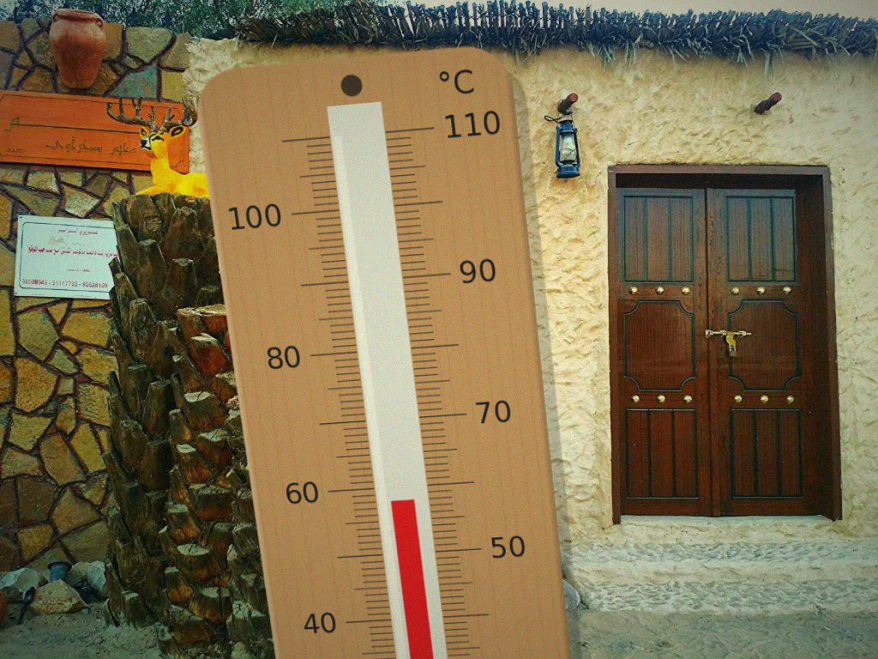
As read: 58°C
